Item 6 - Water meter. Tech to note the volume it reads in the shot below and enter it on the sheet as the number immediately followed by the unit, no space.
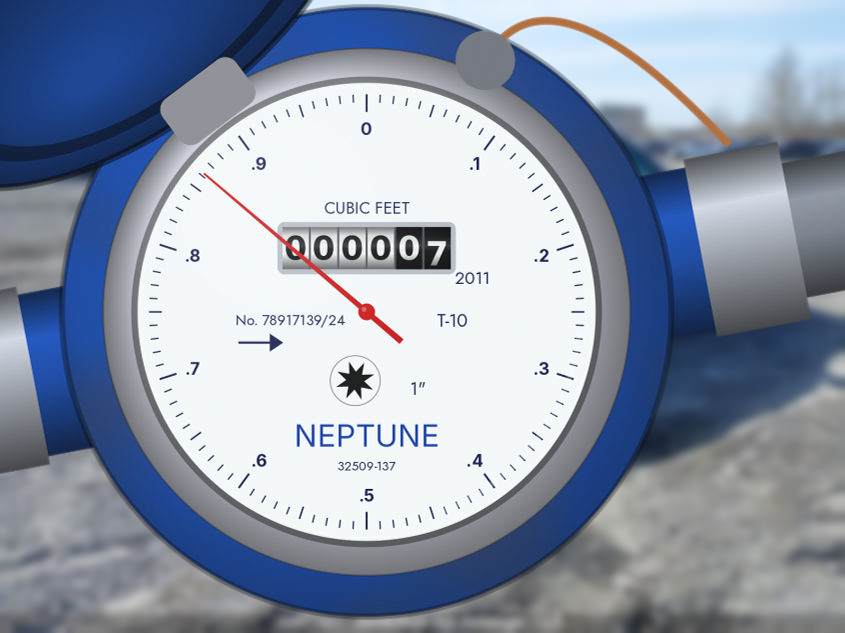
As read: 6.86ft³
